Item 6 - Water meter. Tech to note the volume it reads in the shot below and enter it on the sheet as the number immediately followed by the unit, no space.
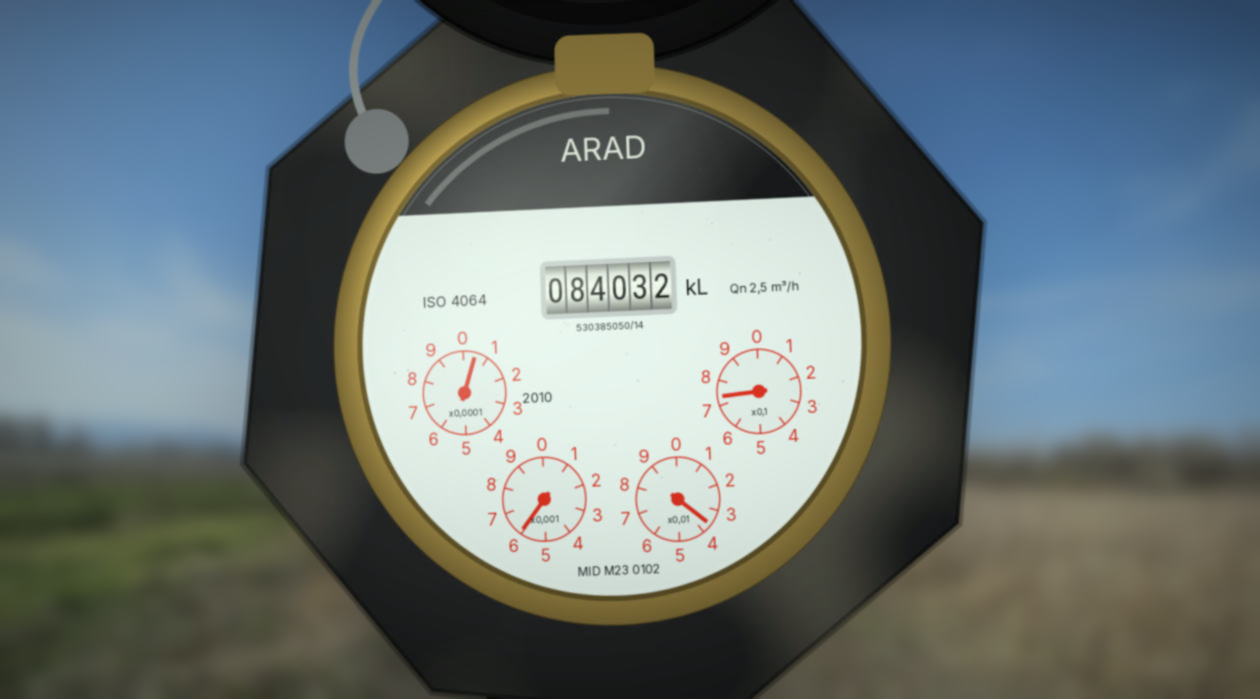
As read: 84032.7360kL
